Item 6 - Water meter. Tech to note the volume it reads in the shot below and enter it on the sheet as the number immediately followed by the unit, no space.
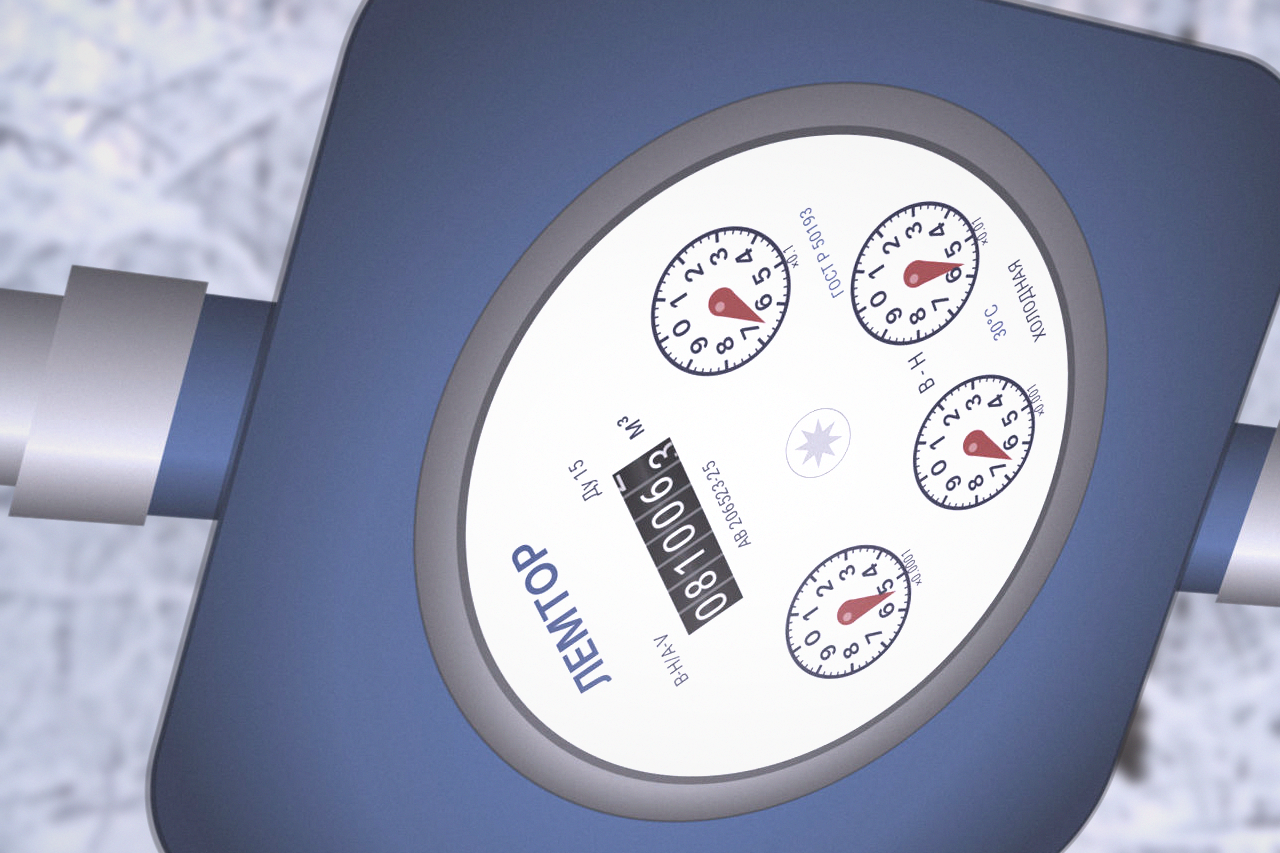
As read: 810062.6565m³
